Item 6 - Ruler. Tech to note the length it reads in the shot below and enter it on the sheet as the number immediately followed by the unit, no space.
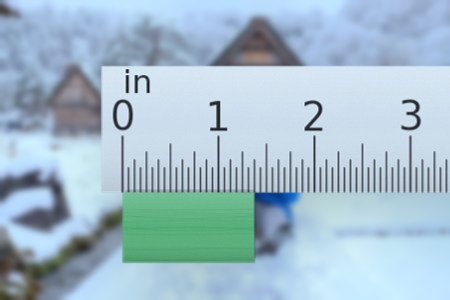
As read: 1.375in
